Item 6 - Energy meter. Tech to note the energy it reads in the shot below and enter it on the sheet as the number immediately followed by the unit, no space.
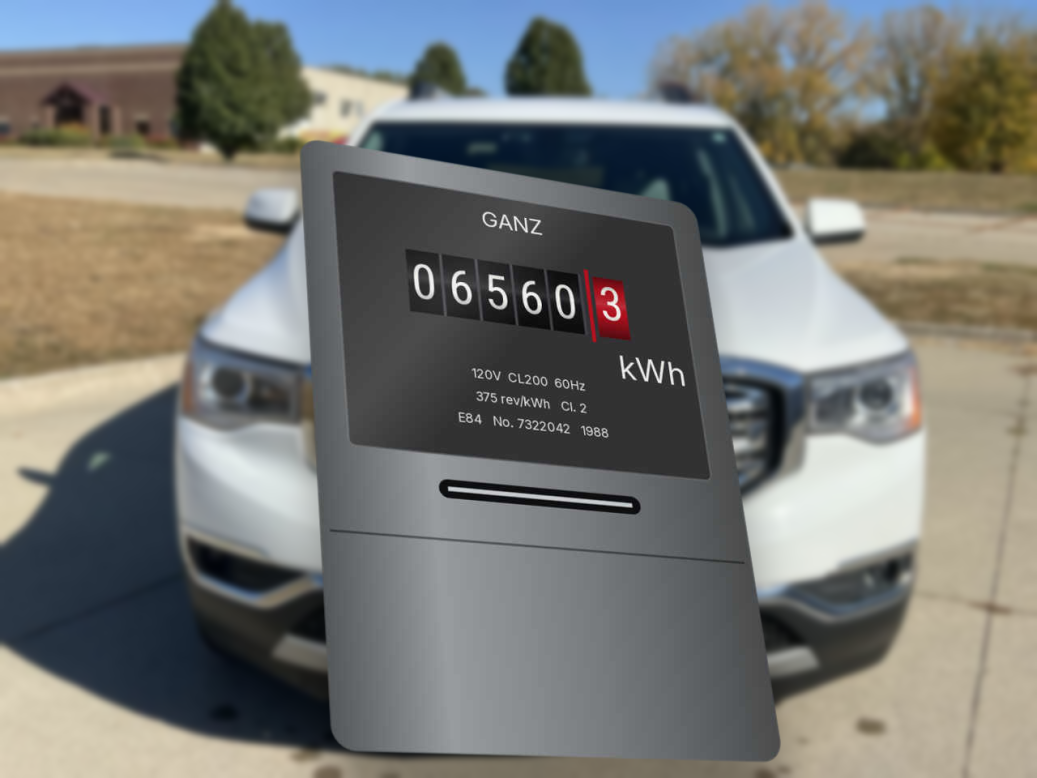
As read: 6560.3kWh
